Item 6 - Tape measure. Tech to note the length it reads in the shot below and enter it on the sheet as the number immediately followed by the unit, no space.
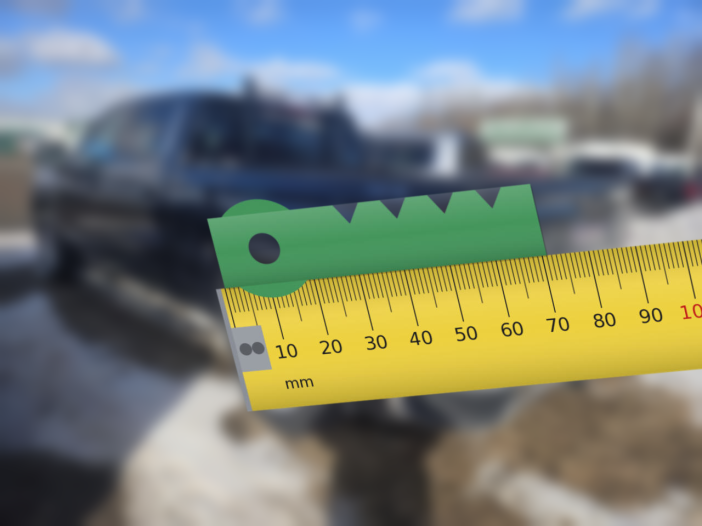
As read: 71mm
